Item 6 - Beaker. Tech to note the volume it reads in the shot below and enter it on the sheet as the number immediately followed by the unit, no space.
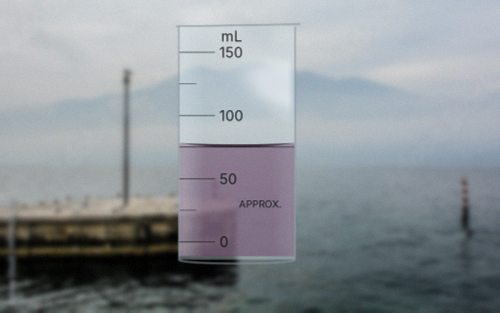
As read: 75mL
